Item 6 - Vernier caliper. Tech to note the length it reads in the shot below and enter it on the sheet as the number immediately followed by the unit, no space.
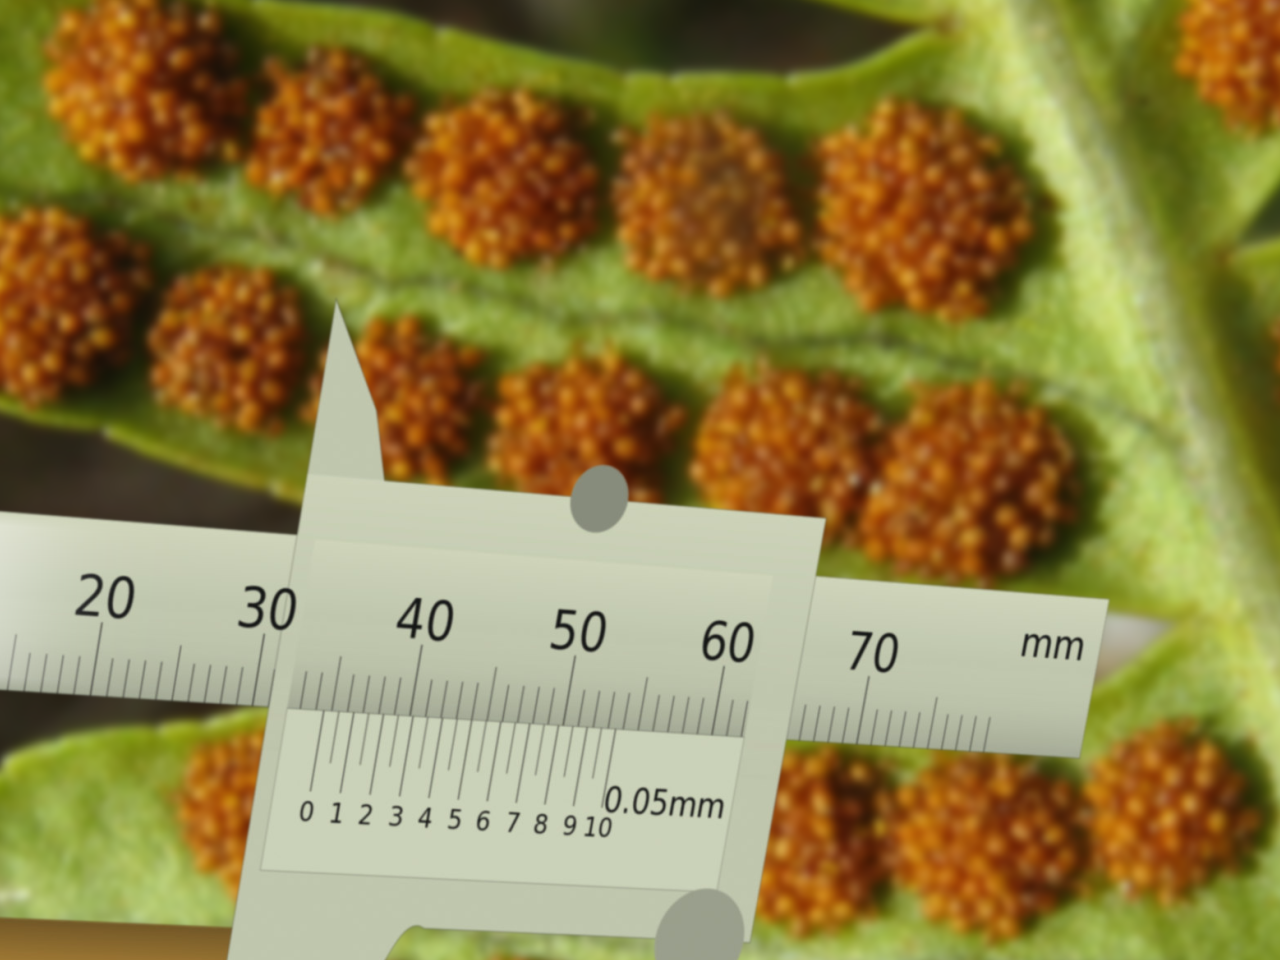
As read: 34.5mm
